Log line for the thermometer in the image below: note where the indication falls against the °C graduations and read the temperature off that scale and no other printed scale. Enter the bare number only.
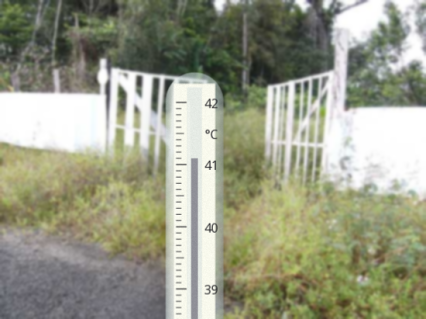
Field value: 41.1
